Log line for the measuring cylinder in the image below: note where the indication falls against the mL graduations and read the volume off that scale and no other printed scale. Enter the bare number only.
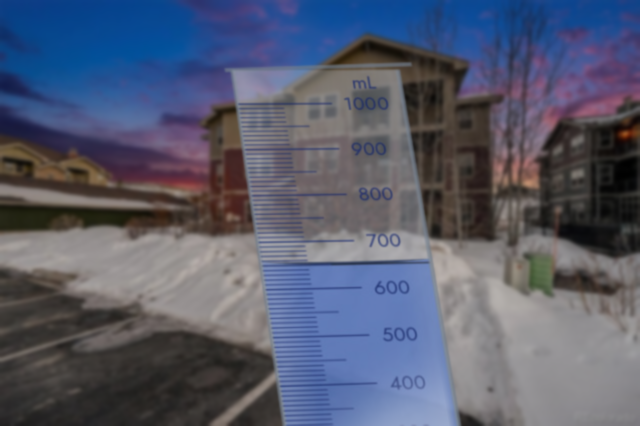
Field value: 650
